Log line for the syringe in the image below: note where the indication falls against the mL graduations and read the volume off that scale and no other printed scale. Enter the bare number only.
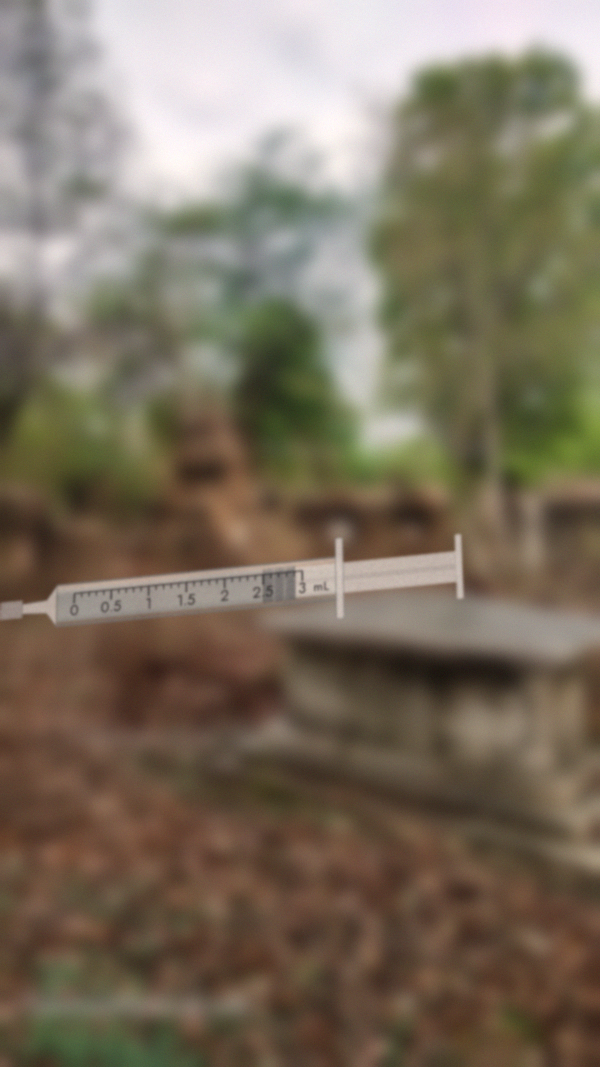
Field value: 2.5
